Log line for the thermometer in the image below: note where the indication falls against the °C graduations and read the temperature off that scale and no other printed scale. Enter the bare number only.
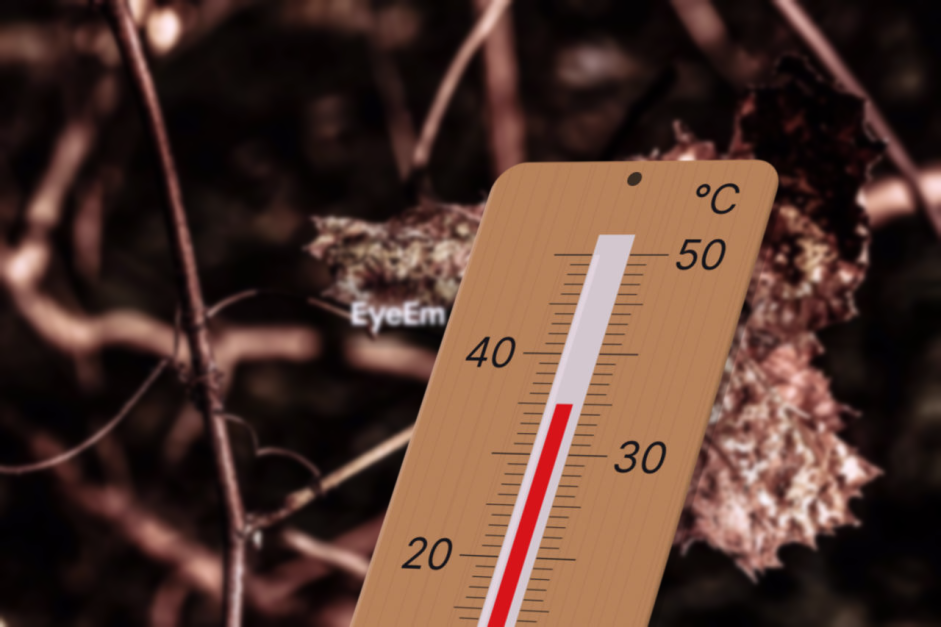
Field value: 35
